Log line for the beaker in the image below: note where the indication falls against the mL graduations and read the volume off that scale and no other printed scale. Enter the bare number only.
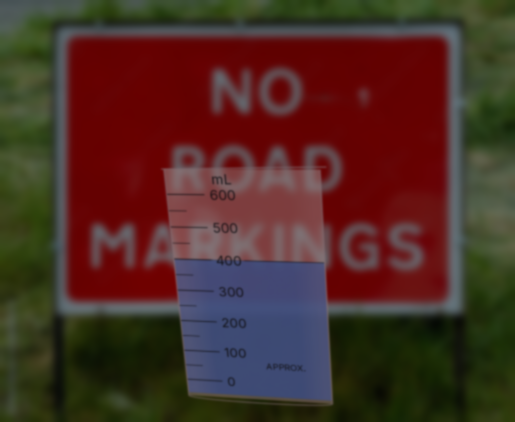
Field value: 400
